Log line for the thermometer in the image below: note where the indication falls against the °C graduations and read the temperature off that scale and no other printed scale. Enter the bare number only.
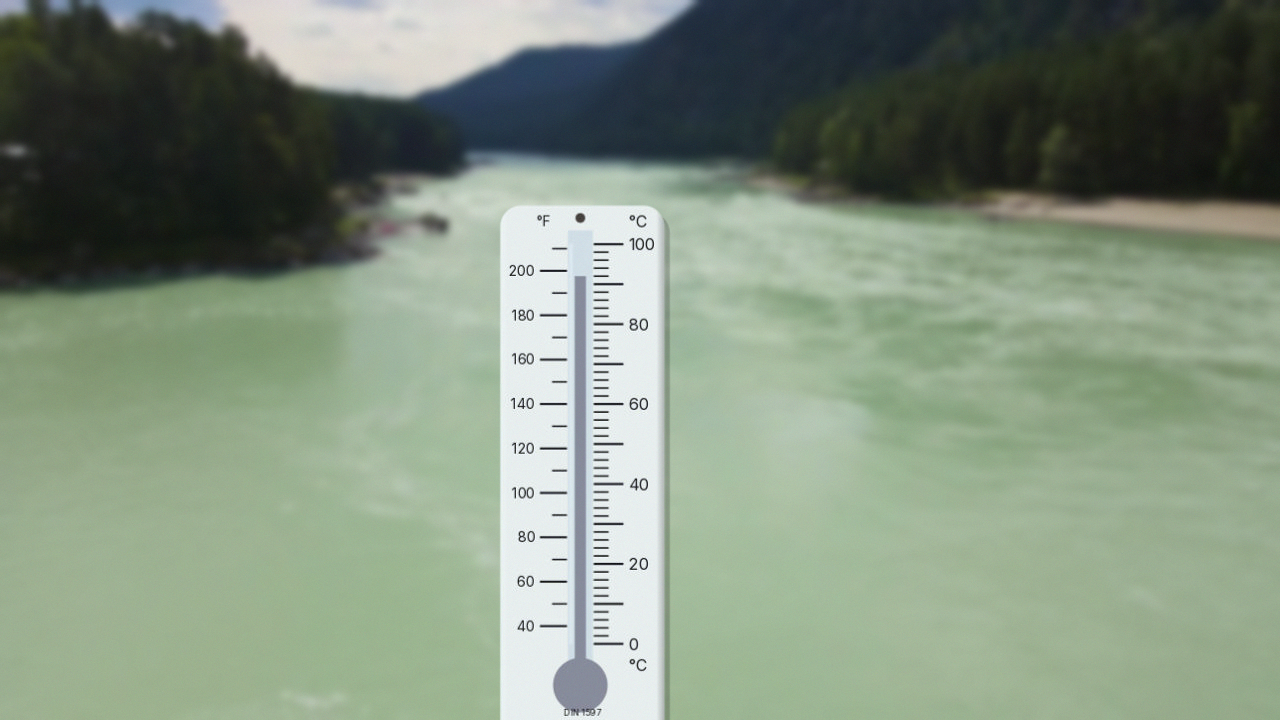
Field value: 92
